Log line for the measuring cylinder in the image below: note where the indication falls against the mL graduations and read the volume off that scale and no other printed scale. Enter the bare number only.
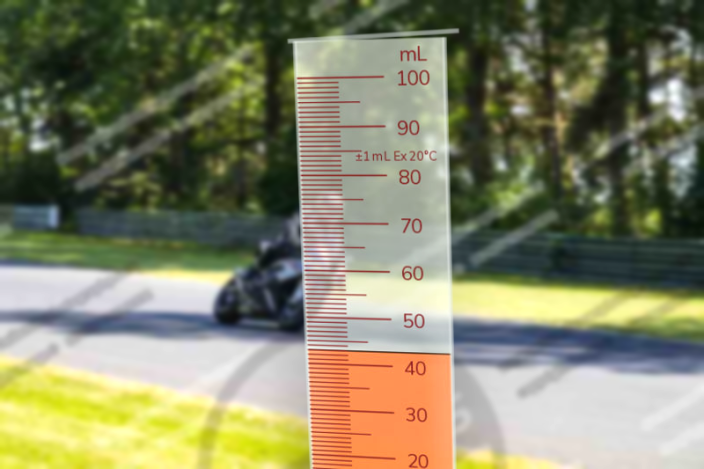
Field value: 43
